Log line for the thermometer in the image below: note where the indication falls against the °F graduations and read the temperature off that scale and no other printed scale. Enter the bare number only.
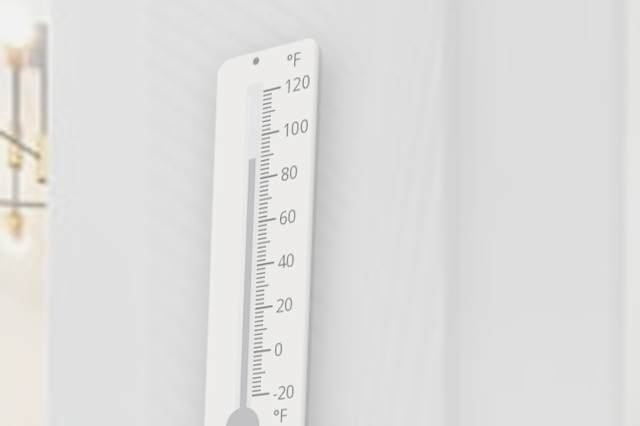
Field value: 90
